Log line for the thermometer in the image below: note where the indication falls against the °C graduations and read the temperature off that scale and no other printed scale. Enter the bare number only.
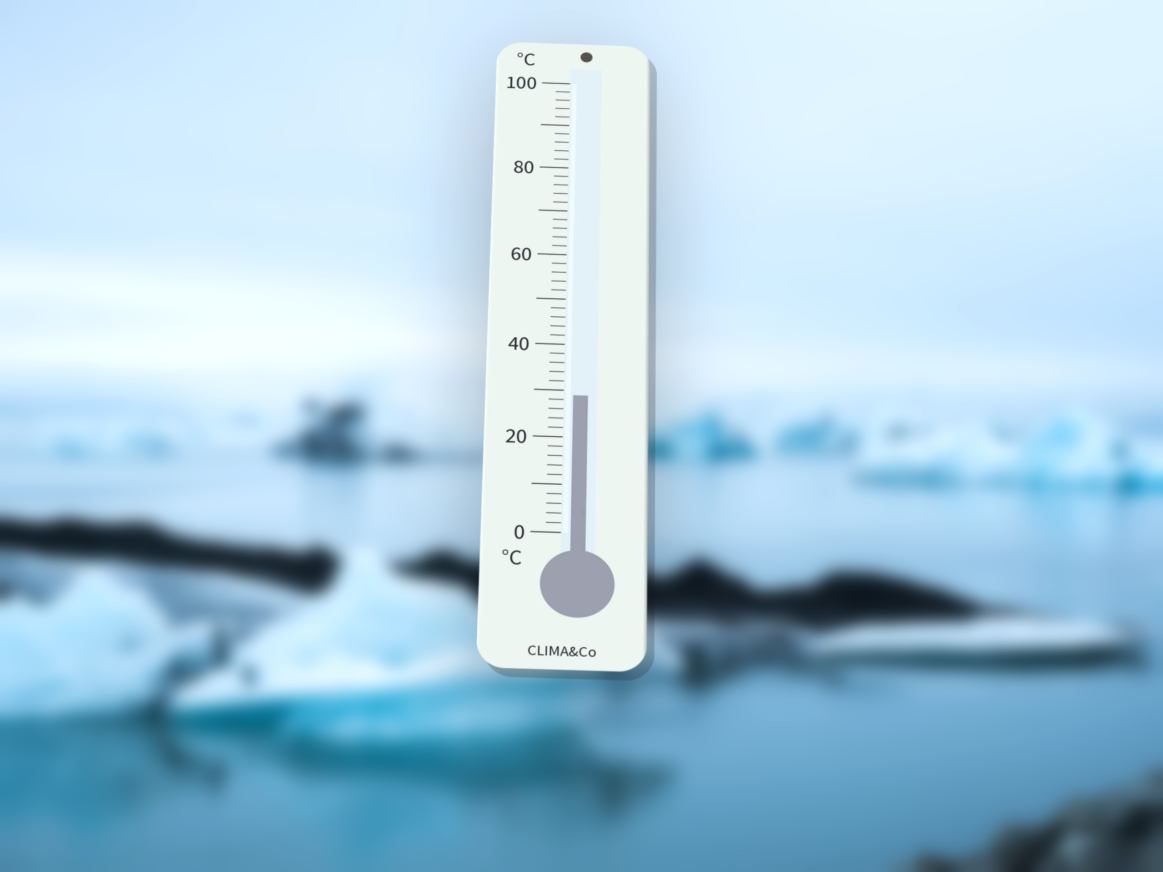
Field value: 29
